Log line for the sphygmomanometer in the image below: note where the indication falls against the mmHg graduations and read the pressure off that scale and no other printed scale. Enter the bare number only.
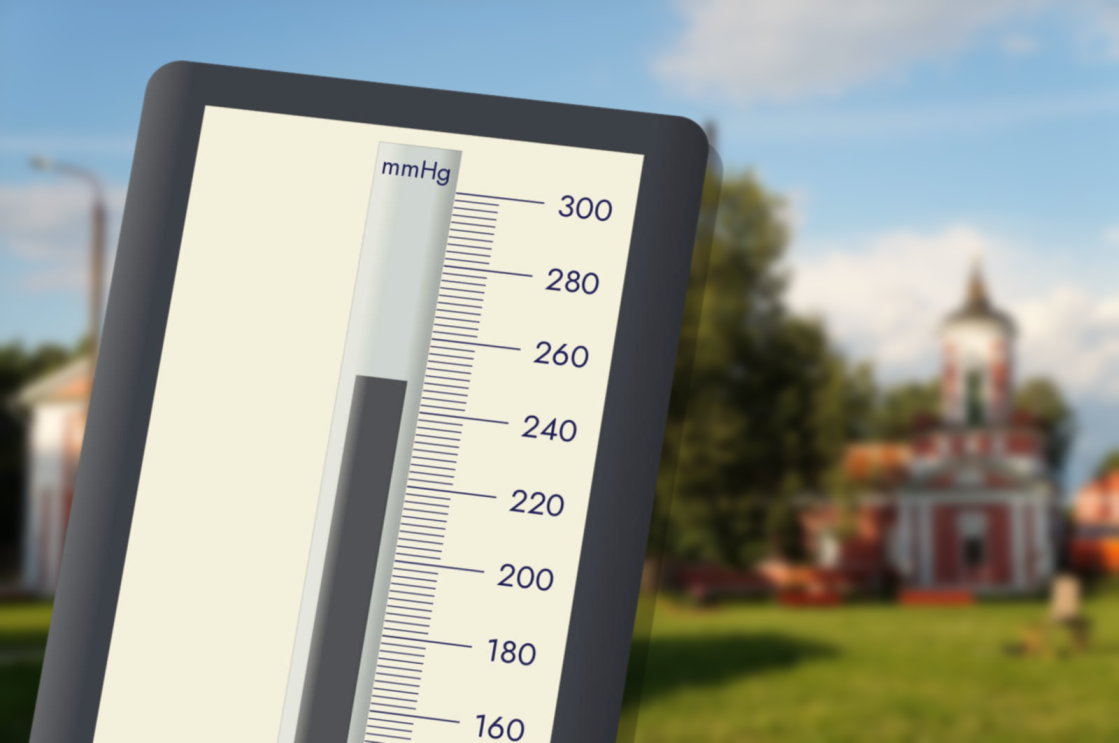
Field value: 248
